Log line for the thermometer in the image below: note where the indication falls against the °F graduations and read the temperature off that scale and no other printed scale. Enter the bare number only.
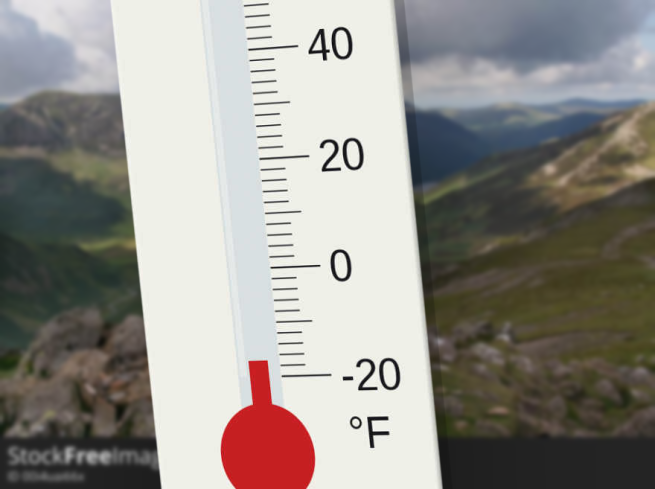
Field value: -17
